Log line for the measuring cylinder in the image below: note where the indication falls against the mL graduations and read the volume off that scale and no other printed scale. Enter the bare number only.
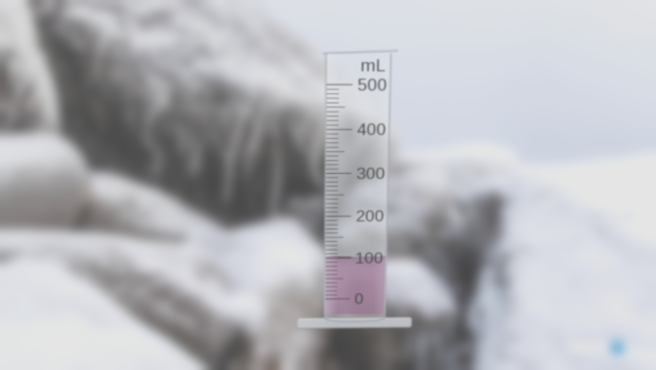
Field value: 100
